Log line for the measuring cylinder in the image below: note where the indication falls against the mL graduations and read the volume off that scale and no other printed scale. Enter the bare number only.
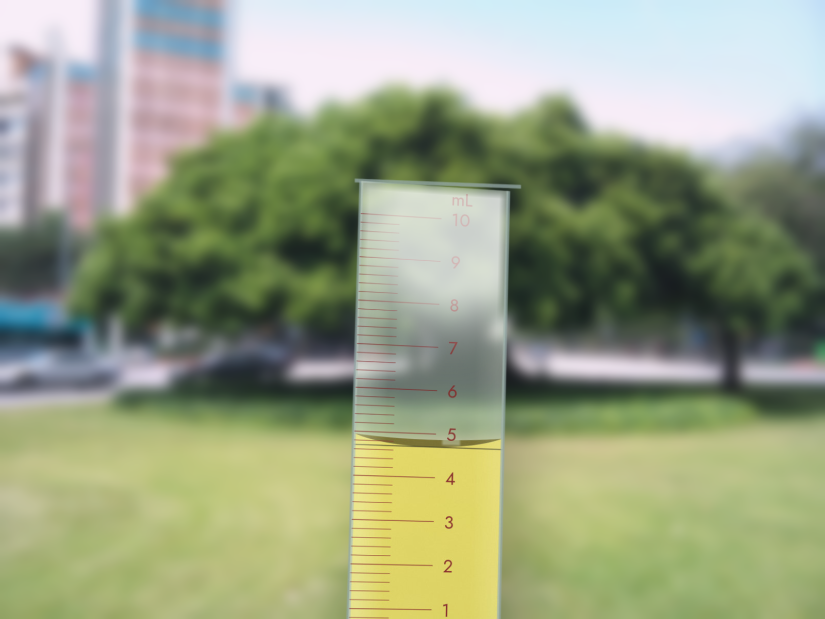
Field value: 4.7
